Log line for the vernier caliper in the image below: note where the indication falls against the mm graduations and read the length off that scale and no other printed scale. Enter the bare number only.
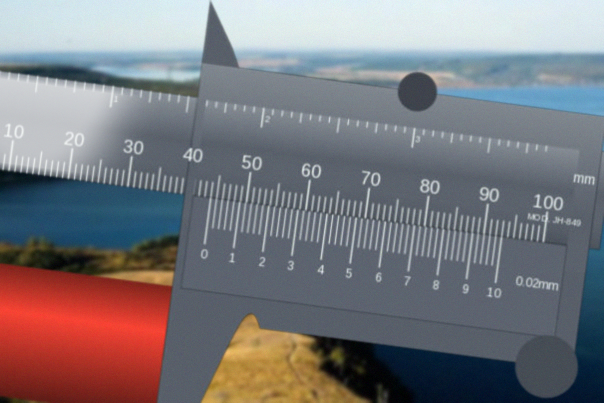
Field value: 44.0
